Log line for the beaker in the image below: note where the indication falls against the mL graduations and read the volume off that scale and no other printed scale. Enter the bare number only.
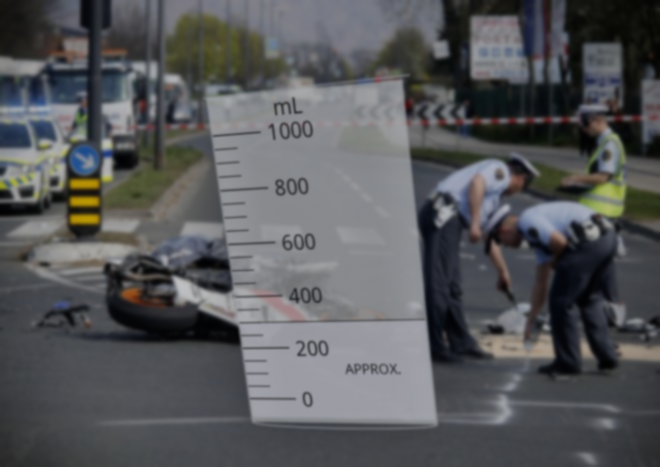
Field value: 300
